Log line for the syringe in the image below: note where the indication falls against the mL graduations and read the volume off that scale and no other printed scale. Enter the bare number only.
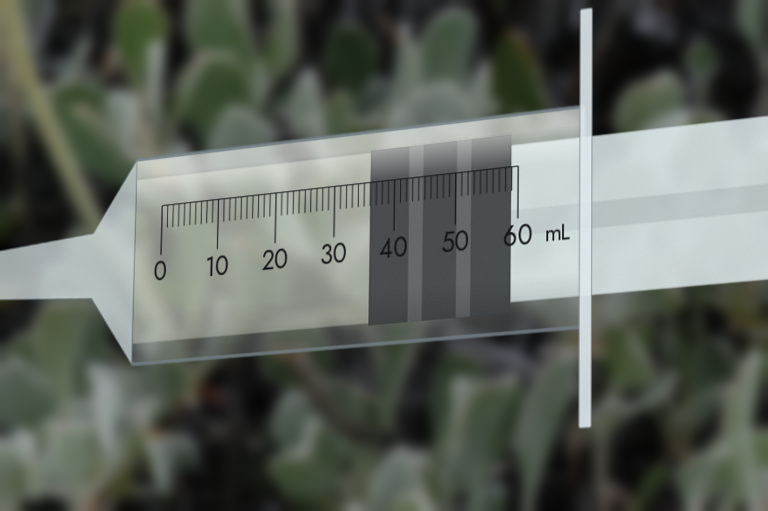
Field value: 36
